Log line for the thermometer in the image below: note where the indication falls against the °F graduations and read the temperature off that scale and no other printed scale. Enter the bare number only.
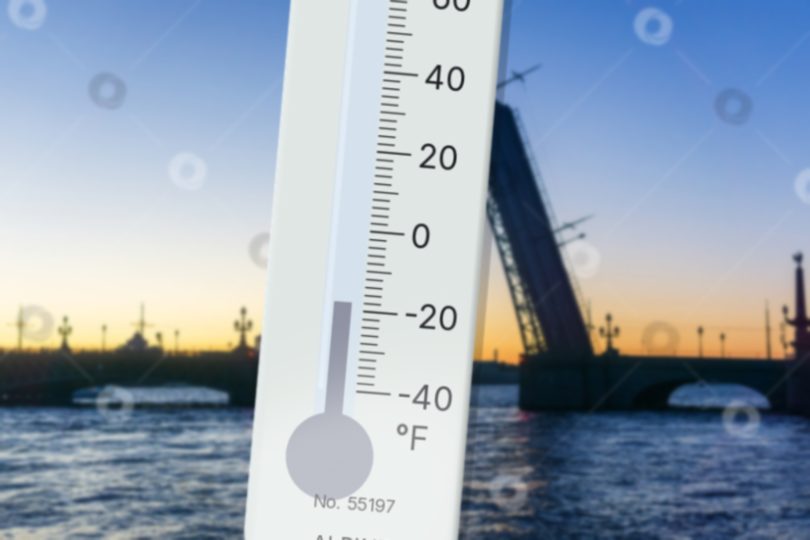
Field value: -18
